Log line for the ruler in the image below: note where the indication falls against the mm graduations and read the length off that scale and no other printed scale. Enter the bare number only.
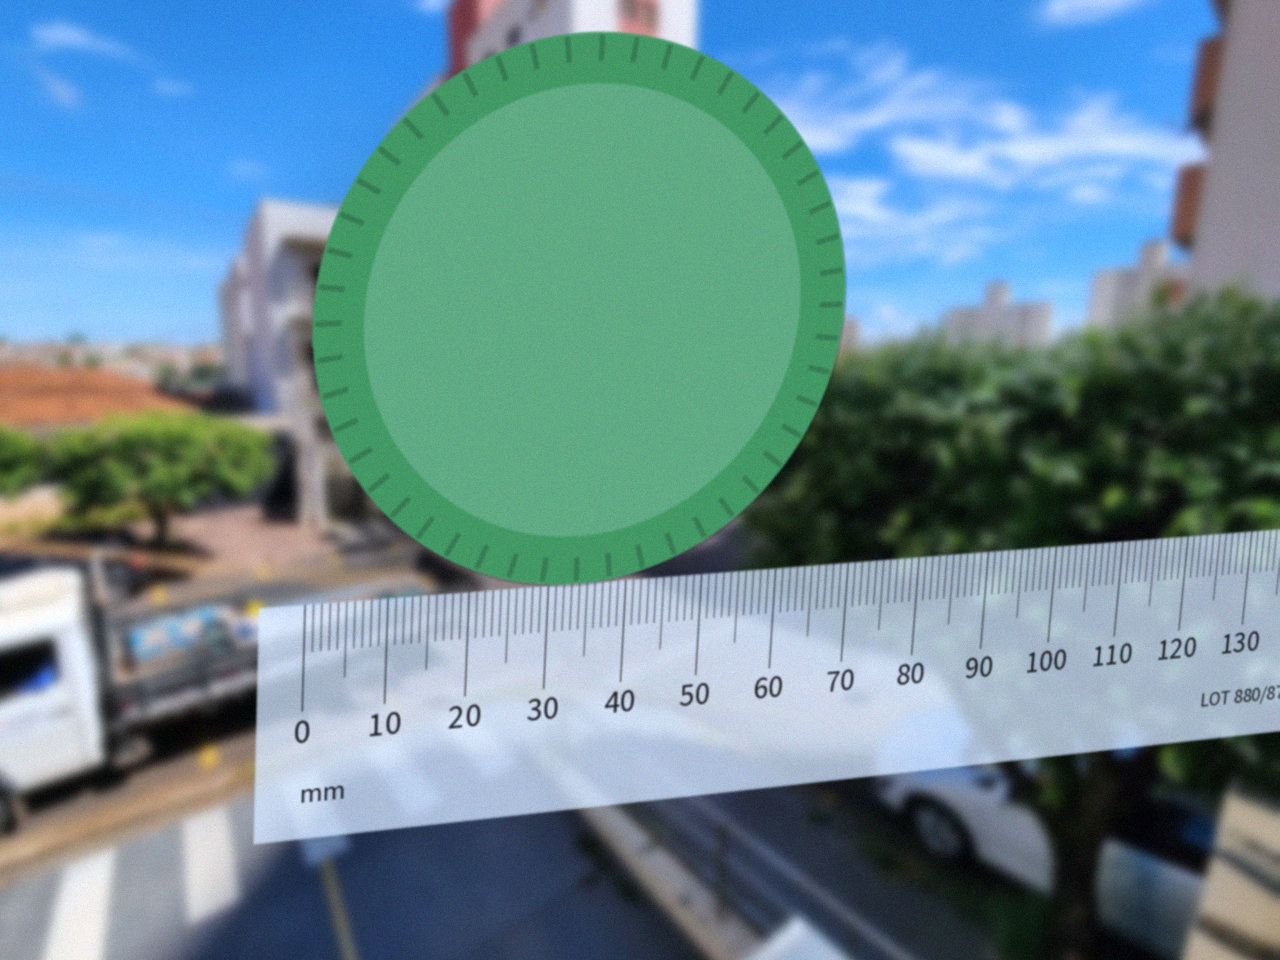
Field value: 67
